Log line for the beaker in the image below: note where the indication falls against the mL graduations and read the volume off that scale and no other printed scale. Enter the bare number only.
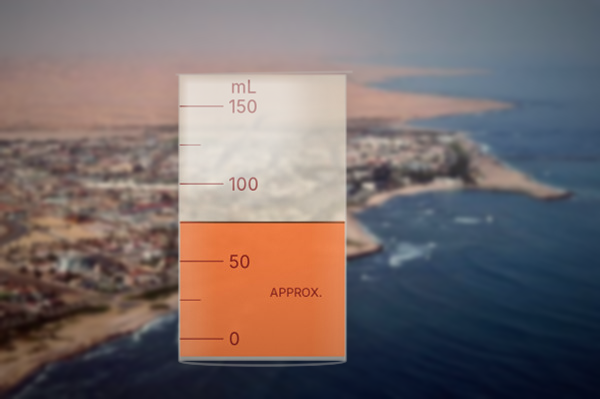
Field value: 75
